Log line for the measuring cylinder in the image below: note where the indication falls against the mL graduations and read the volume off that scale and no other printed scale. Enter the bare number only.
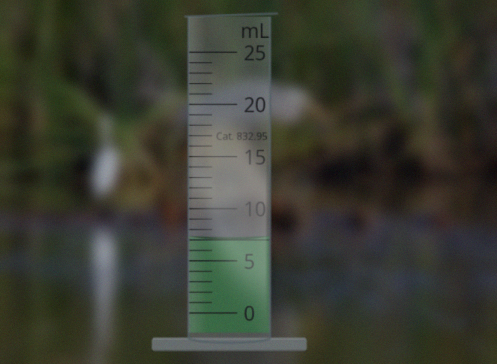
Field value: 7
